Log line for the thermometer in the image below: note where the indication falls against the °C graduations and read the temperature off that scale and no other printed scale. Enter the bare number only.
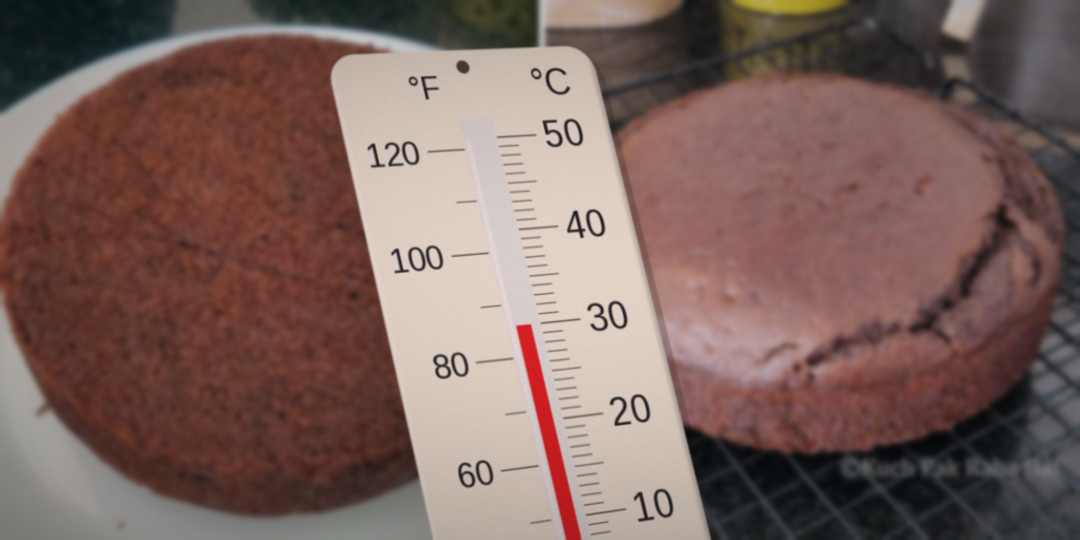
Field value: 30
